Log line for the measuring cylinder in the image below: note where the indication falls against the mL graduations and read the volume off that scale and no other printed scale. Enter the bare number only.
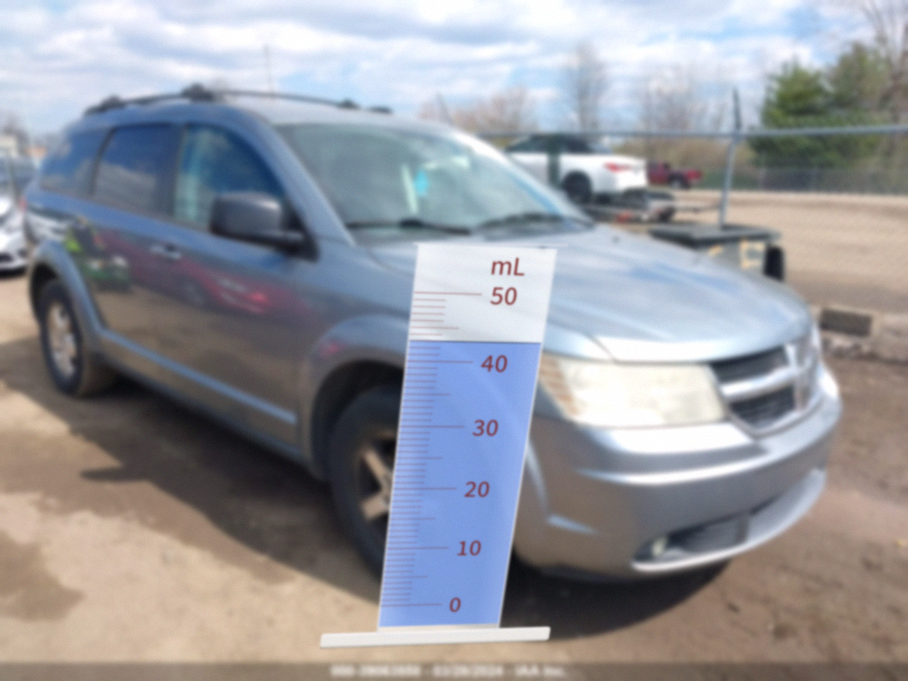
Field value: 43
